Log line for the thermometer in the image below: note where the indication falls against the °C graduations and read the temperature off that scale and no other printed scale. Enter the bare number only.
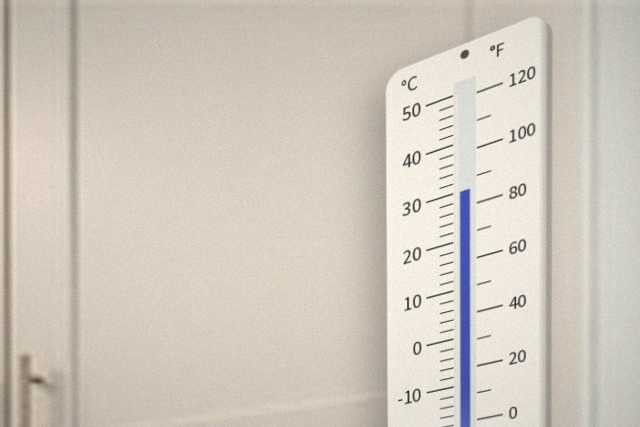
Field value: 30
